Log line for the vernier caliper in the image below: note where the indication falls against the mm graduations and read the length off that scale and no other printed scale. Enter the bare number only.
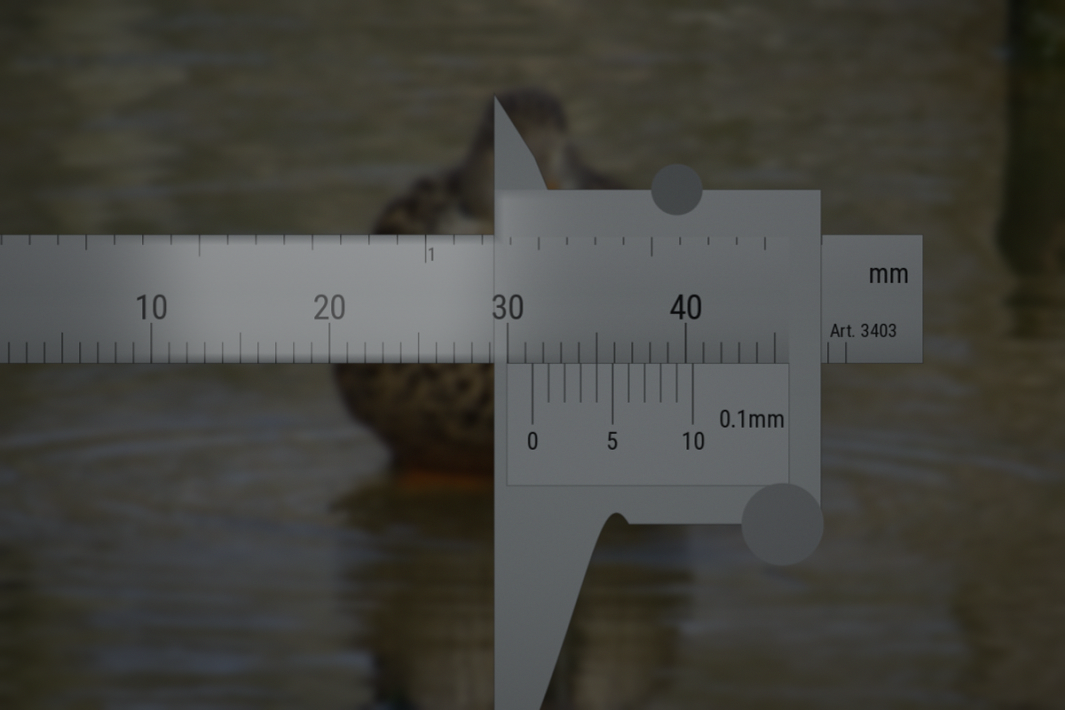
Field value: 31.4
